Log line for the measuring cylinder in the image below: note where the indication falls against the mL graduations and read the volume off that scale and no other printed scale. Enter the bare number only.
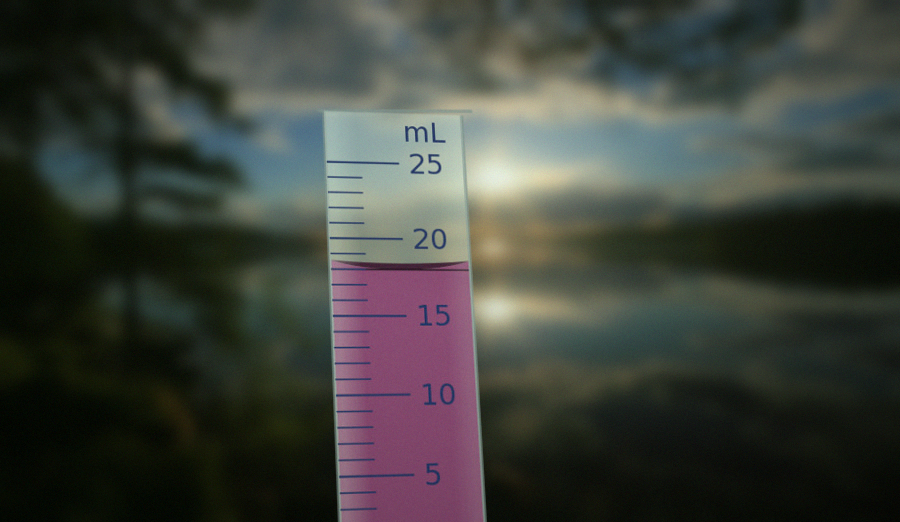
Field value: 18
